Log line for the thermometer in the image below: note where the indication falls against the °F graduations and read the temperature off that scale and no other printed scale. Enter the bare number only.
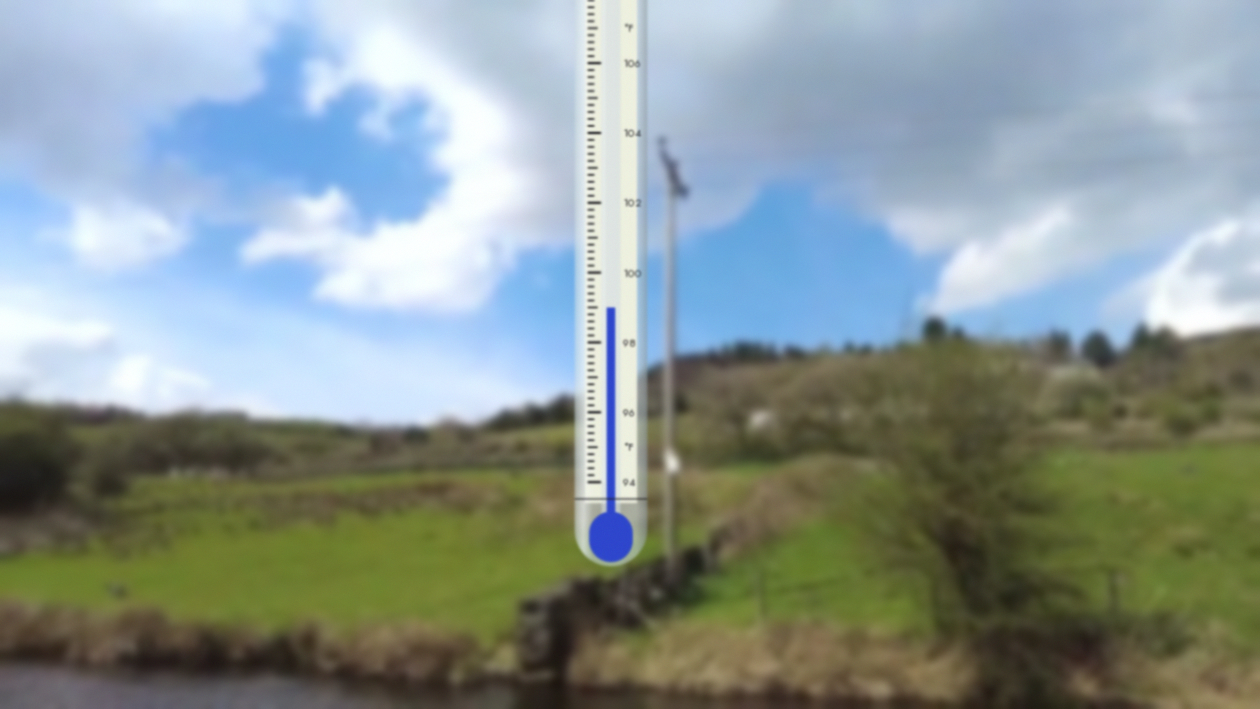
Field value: 99
